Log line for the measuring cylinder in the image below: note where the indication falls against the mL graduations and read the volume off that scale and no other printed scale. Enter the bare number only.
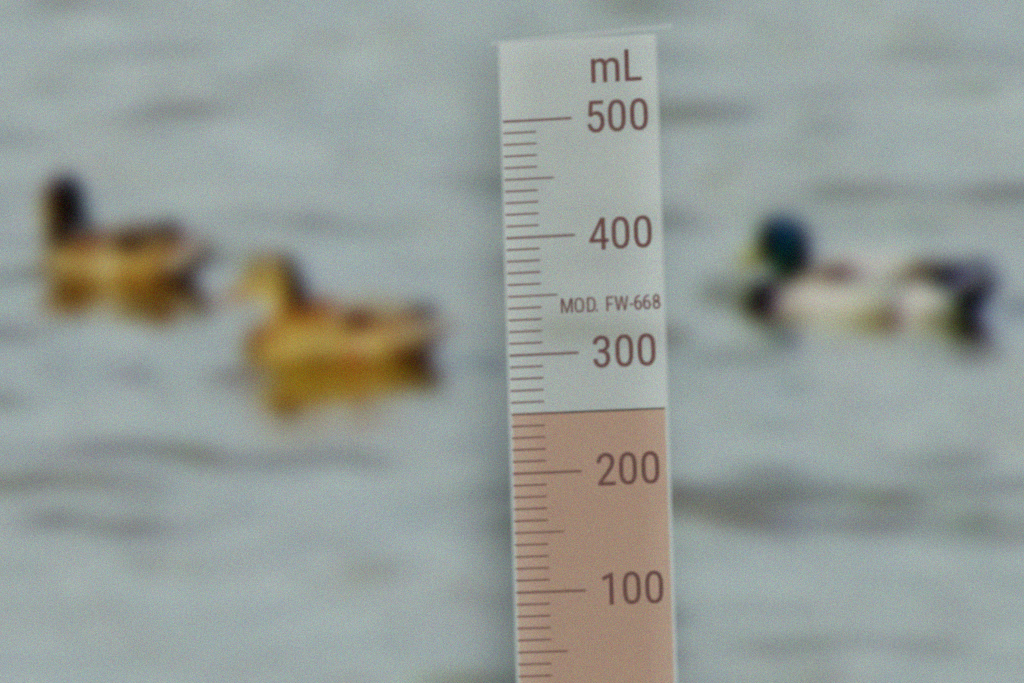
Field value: 250
